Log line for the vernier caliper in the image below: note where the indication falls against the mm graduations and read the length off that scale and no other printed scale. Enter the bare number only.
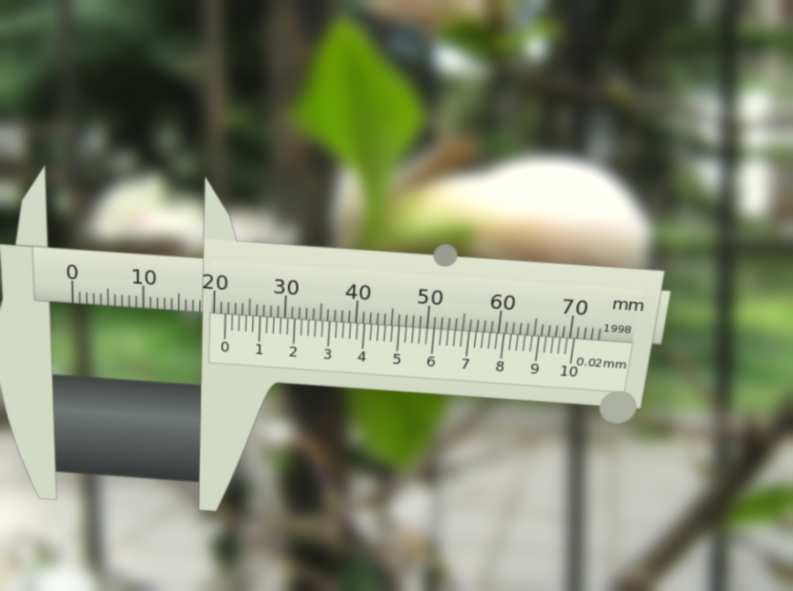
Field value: 21.6
